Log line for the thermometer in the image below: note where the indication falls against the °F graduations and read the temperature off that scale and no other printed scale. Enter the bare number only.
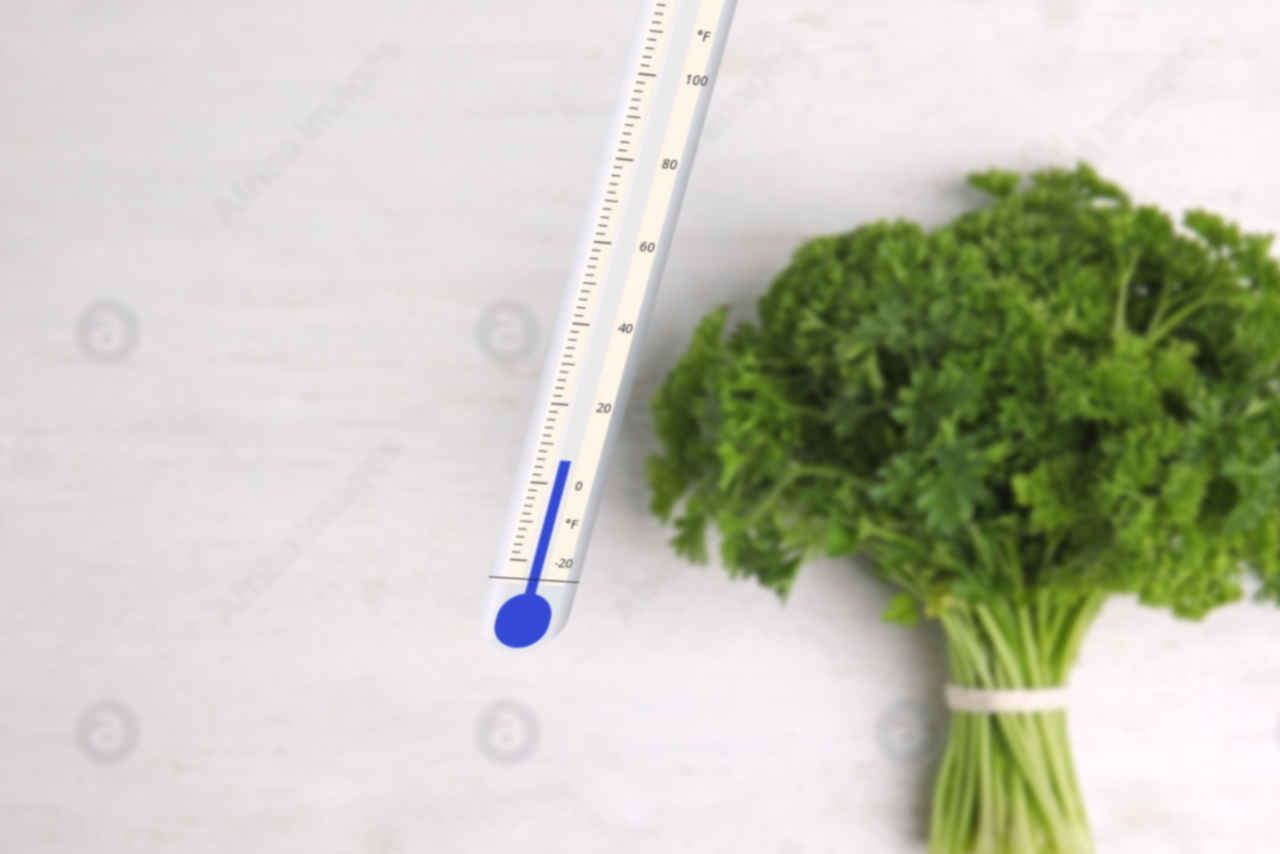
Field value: 6
